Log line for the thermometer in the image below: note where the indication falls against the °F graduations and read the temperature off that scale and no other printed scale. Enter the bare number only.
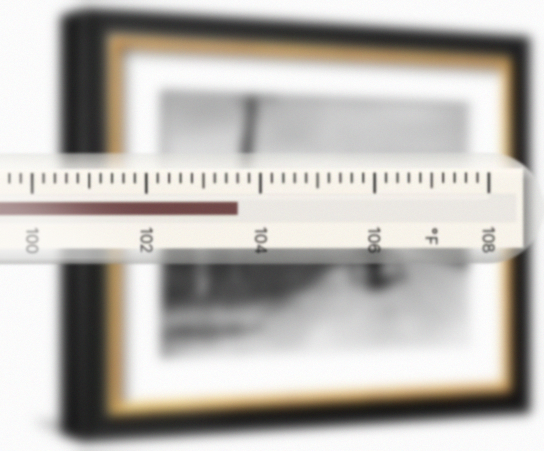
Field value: 103.6
